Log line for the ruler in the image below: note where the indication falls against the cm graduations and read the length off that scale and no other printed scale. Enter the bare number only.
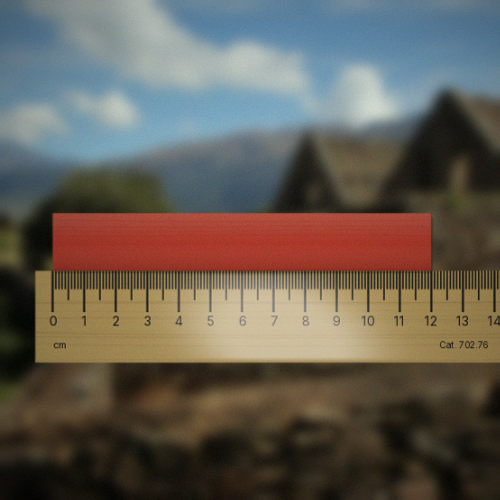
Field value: 12
